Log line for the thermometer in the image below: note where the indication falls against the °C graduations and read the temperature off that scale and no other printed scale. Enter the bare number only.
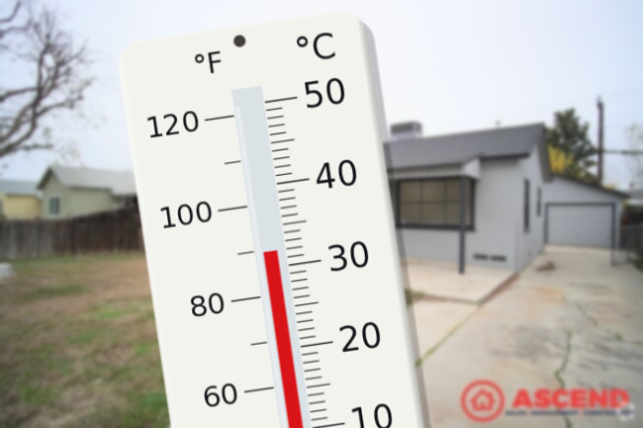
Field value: 32
